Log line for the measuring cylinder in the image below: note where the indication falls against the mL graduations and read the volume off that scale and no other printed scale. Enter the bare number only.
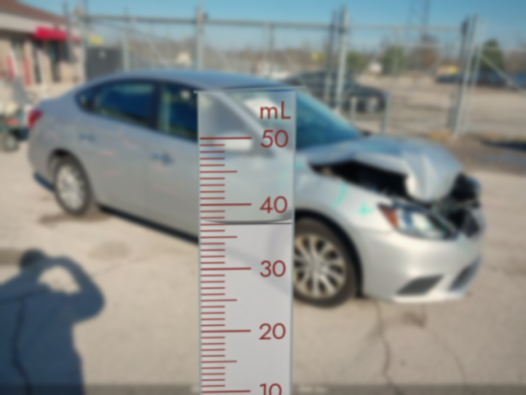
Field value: 37
